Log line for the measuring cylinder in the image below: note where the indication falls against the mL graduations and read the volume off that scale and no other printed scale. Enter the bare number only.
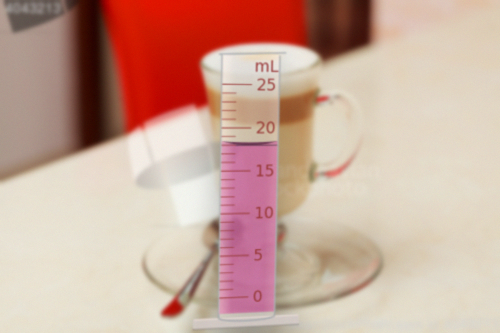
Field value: 18
